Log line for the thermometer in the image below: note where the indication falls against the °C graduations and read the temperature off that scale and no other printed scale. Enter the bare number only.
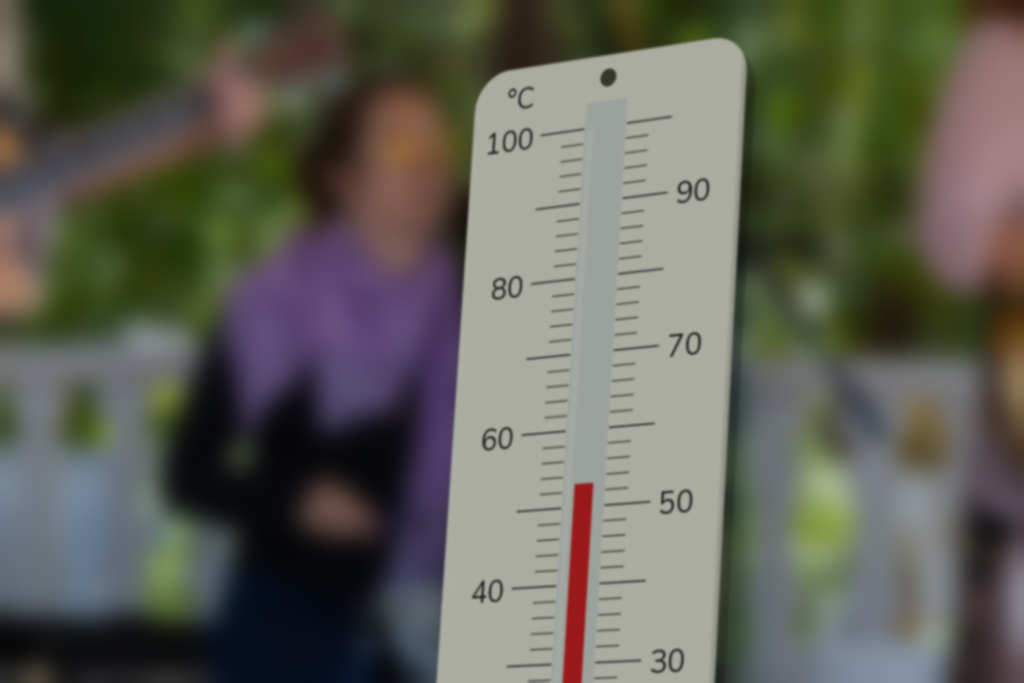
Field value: 53
